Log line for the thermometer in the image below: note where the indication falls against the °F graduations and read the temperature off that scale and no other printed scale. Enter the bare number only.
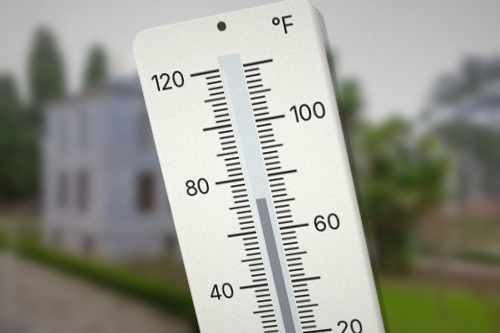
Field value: 72
